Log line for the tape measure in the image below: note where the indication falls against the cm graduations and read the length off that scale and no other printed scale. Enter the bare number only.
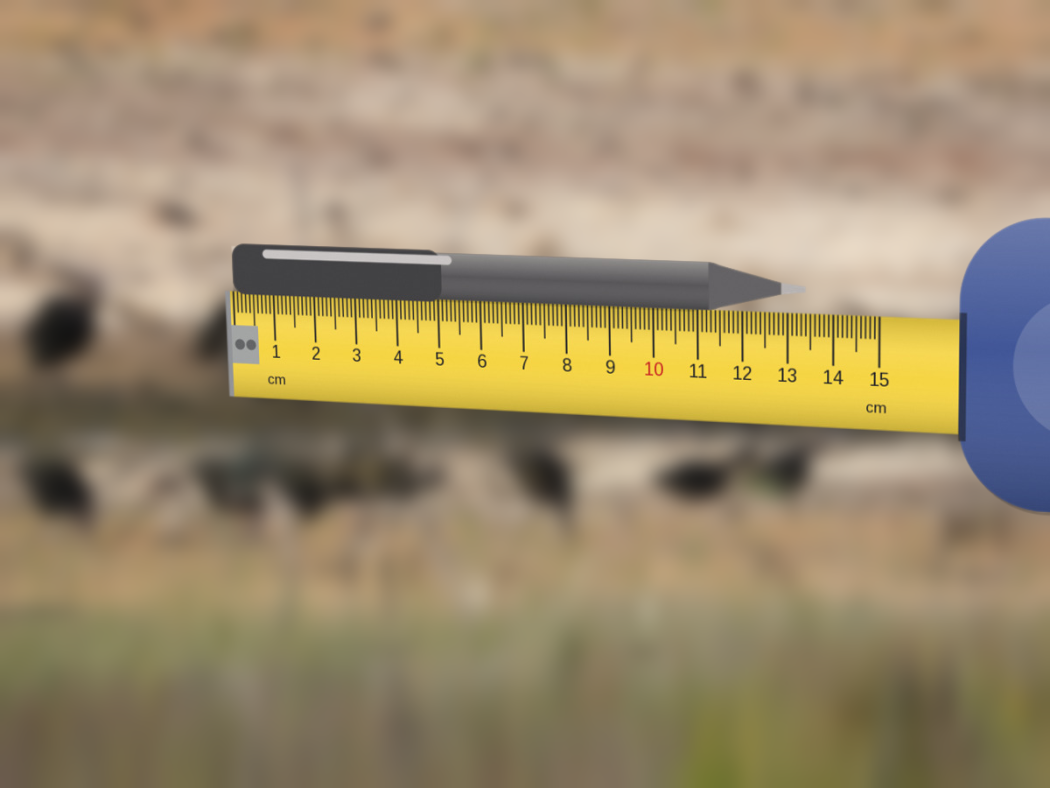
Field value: 13.4
